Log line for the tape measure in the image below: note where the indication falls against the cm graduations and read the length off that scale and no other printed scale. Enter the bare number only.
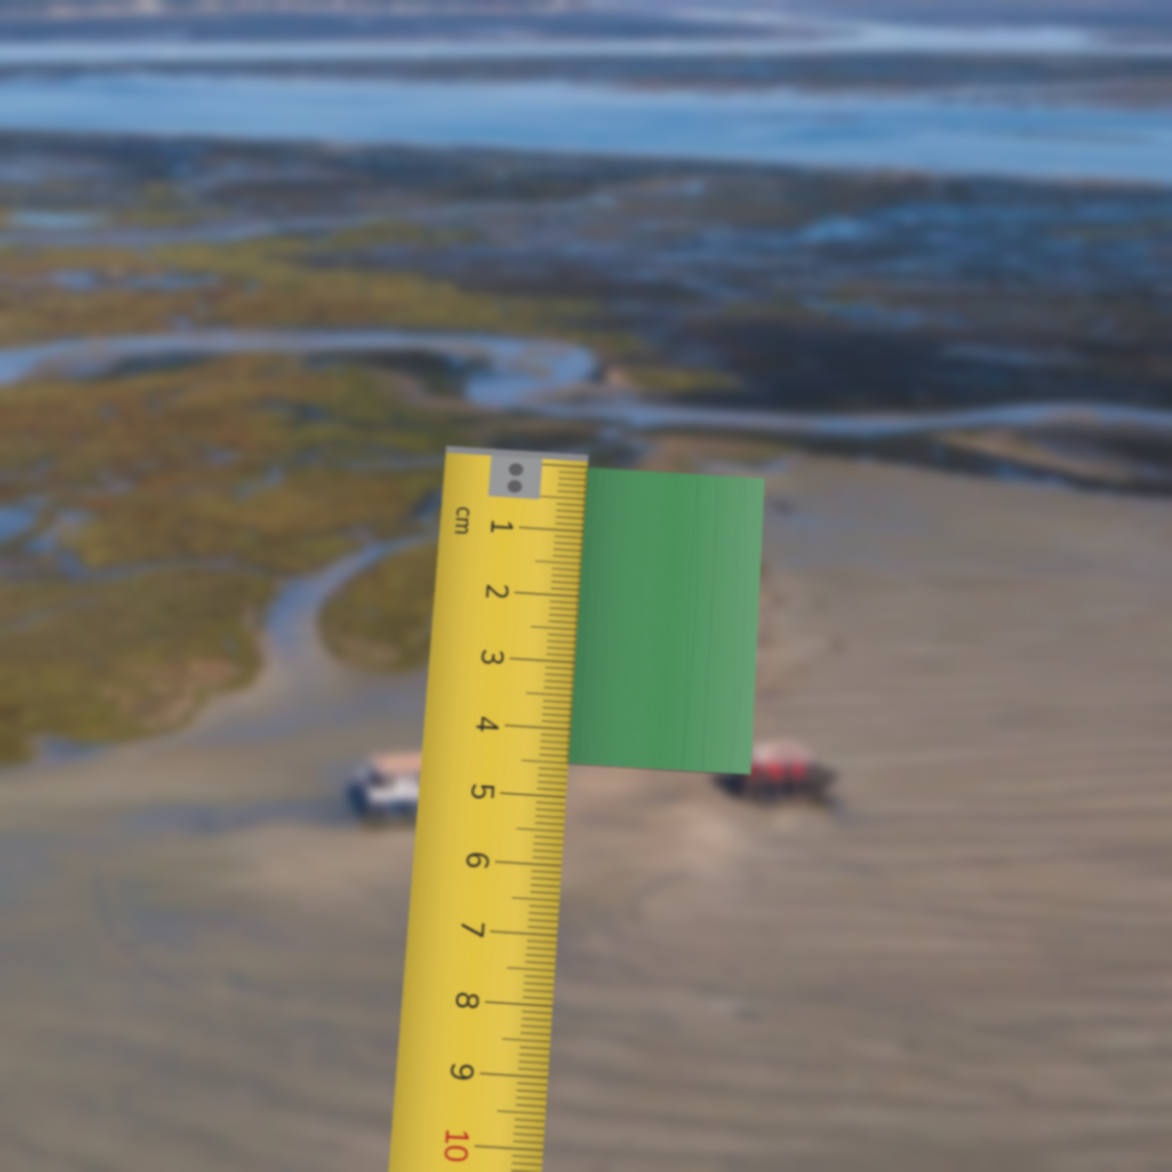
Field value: 4.5
